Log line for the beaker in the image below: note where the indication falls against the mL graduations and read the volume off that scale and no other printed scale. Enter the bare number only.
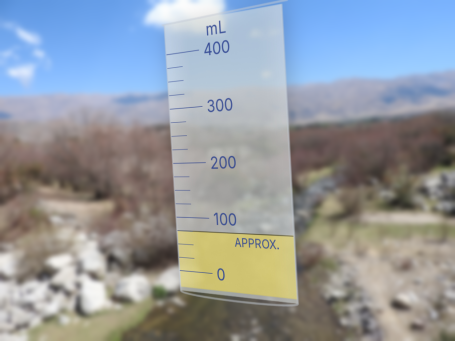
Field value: 75
